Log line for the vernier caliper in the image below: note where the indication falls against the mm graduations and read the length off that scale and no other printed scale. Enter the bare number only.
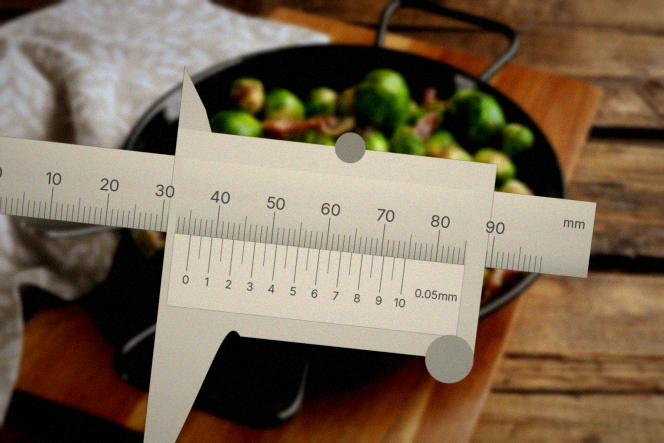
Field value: 35.4
